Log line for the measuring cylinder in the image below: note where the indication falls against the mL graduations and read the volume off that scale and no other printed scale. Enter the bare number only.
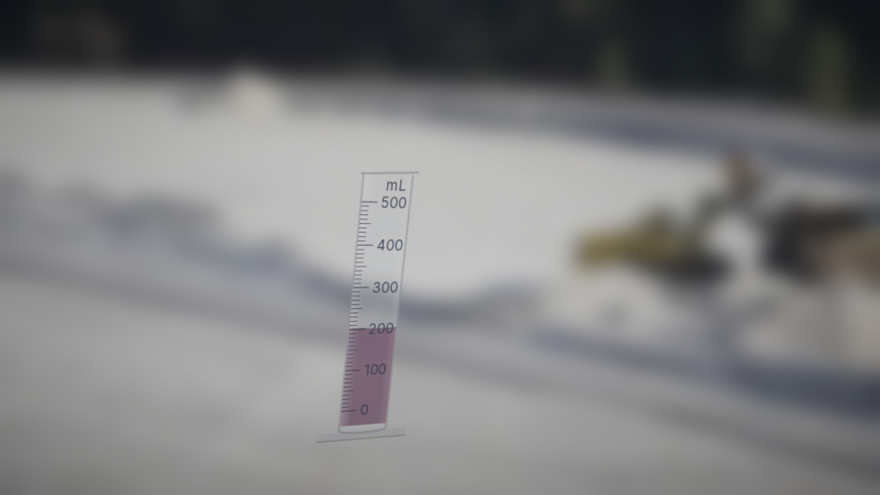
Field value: 200
